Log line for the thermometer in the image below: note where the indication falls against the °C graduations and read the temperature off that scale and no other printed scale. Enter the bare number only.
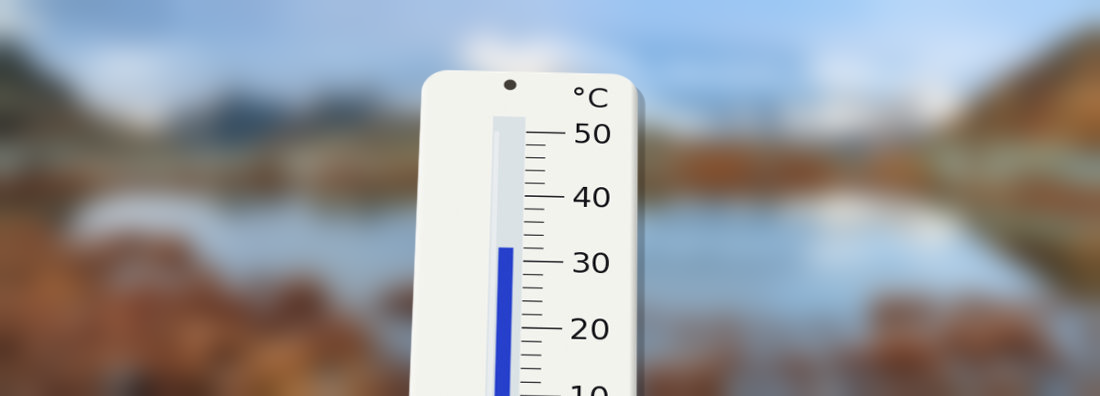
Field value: 32
